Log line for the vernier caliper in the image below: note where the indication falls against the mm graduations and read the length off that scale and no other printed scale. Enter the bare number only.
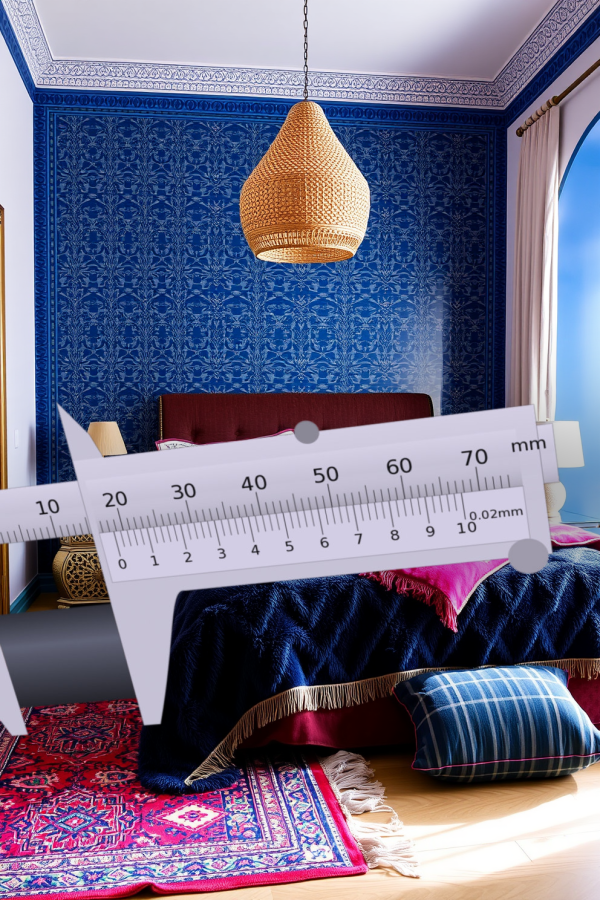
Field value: 18.6
